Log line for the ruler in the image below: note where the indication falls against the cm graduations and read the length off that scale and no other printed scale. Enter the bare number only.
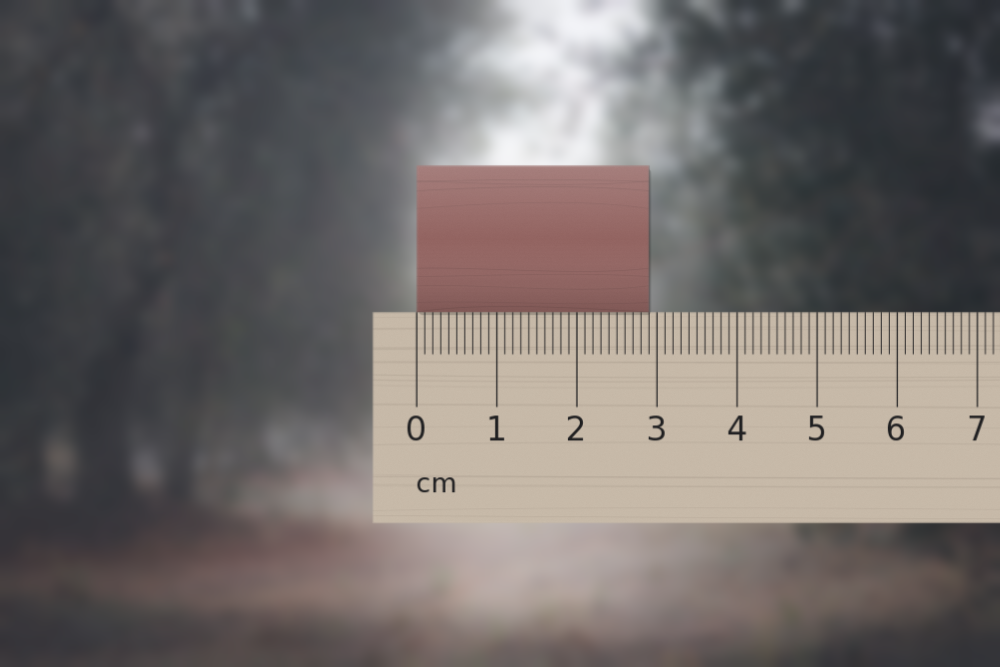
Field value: 2.9
